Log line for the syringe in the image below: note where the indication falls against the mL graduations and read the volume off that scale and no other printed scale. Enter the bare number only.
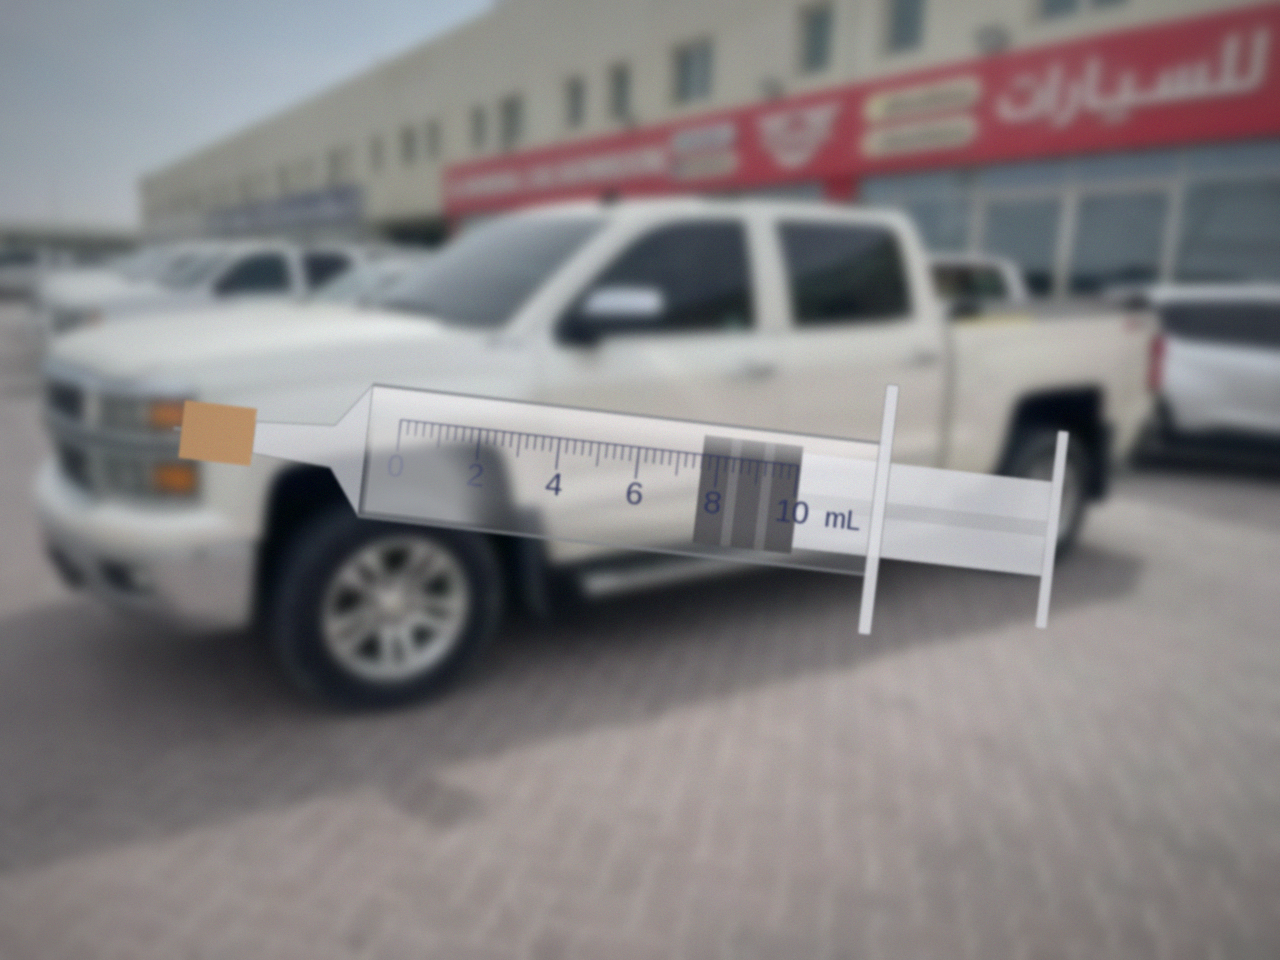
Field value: 7.6
